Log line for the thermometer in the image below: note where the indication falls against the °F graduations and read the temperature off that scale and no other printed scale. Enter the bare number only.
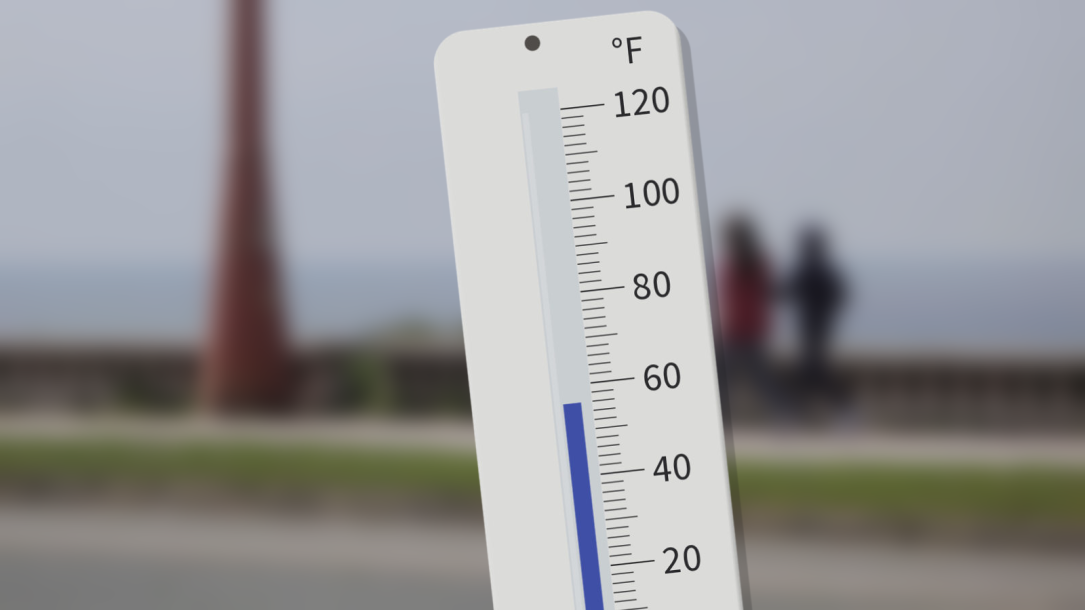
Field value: 56
